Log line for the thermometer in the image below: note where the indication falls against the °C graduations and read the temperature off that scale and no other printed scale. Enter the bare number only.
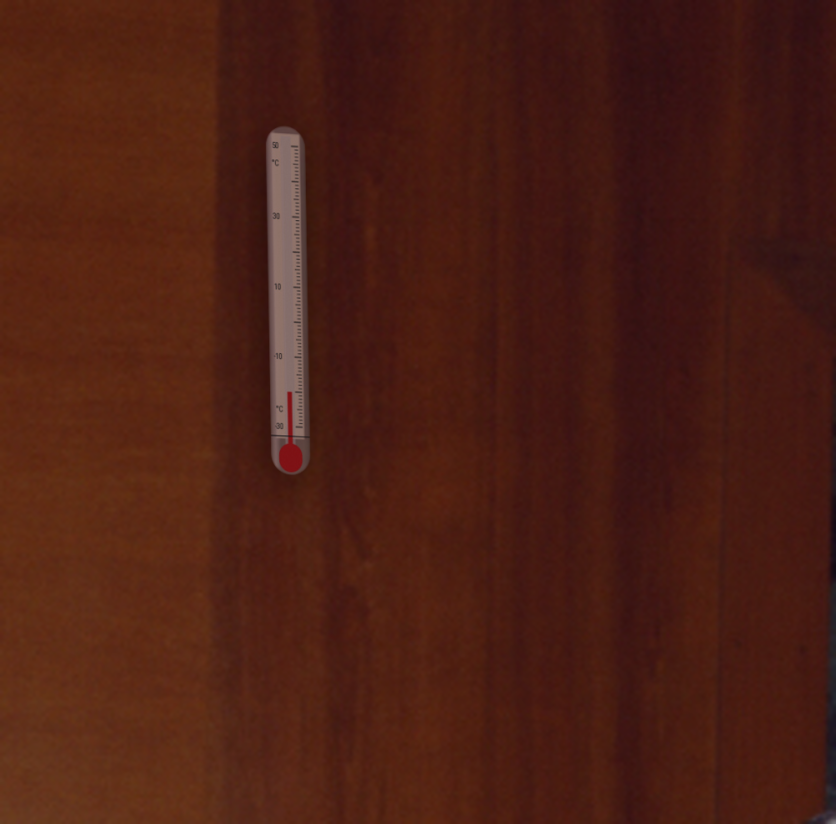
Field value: -20
